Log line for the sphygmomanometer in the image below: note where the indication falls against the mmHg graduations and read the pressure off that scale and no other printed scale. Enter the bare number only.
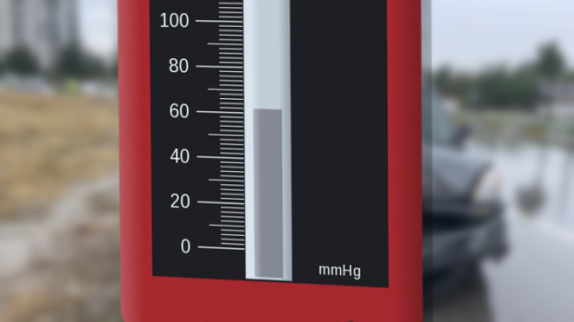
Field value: 62
